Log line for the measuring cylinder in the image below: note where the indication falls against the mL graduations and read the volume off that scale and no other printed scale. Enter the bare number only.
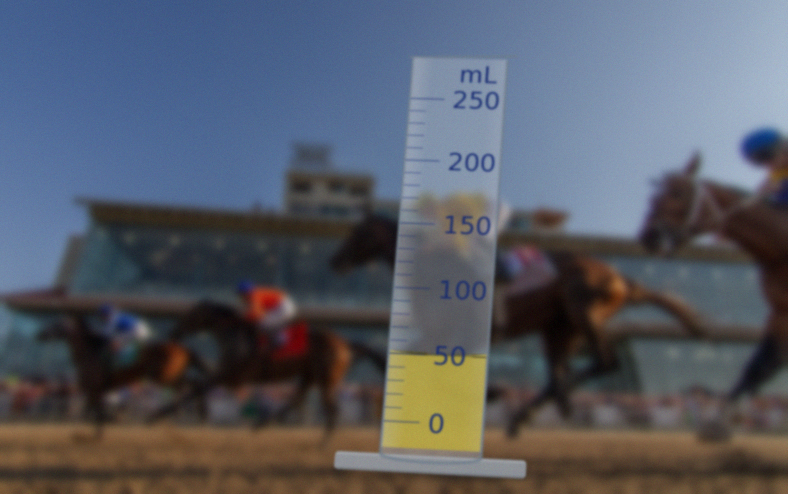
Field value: 50
